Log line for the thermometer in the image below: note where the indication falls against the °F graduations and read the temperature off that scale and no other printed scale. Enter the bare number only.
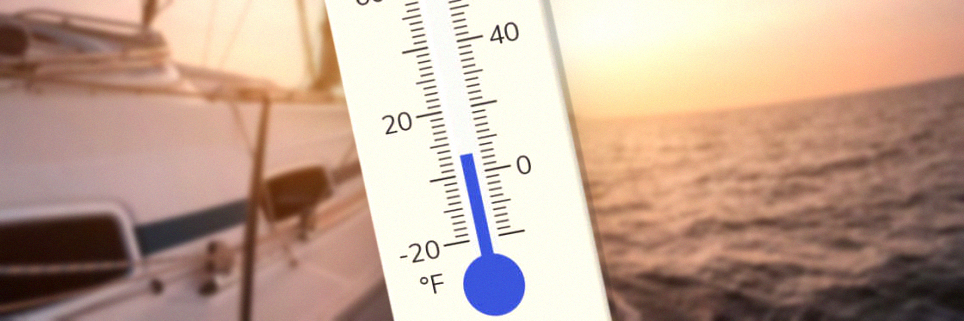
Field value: 6
